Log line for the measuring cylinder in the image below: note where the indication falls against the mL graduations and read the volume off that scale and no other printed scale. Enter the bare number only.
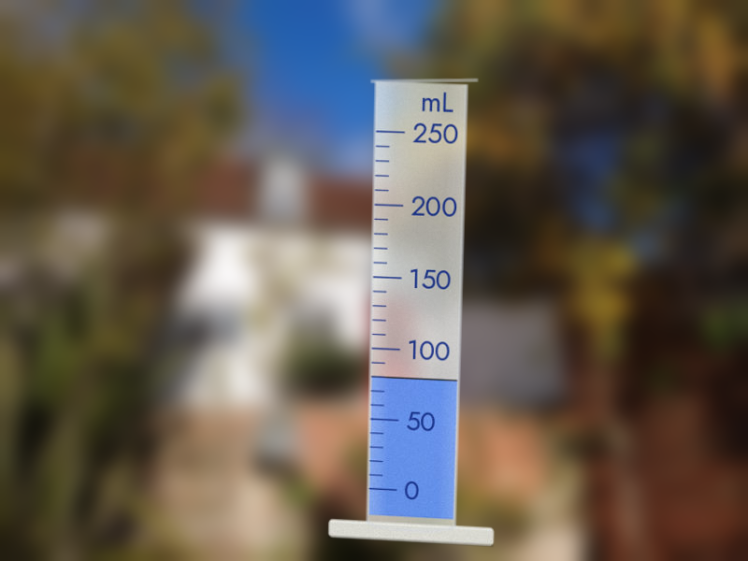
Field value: 80
